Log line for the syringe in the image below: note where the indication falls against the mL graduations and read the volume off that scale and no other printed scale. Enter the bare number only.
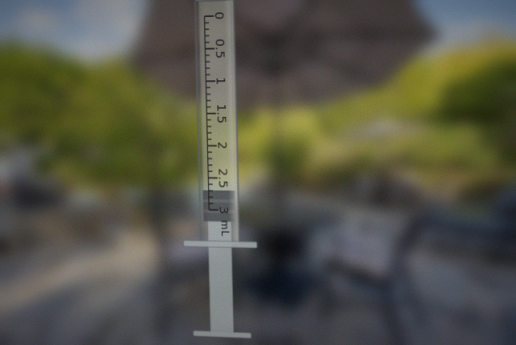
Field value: 2.7
